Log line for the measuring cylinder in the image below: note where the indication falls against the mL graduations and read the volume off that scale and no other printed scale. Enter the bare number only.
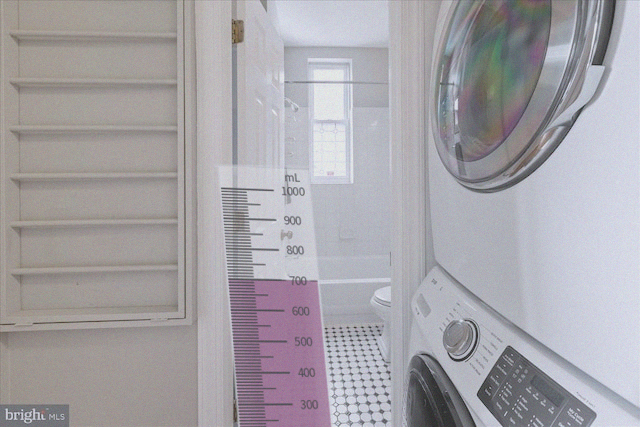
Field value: 700
